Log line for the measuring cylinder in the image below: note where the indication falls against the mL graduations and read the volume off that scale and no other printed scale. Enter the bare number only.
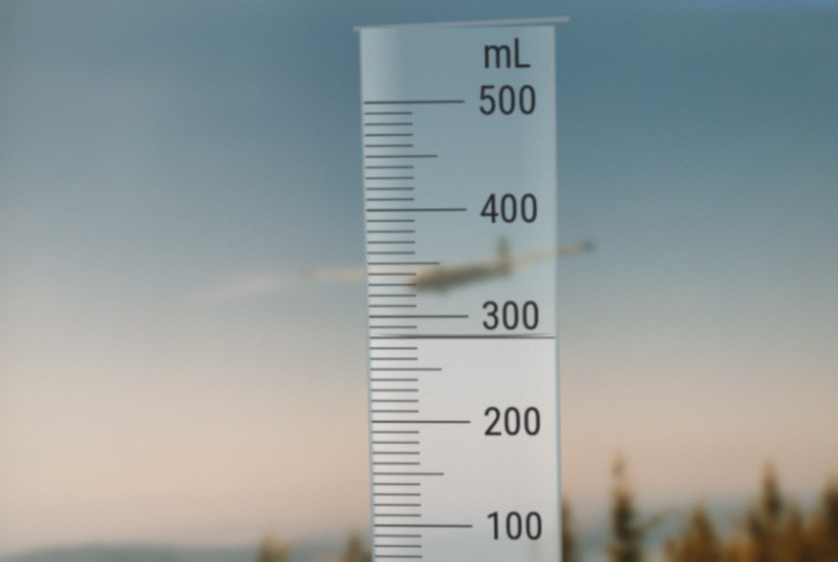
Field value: 280
